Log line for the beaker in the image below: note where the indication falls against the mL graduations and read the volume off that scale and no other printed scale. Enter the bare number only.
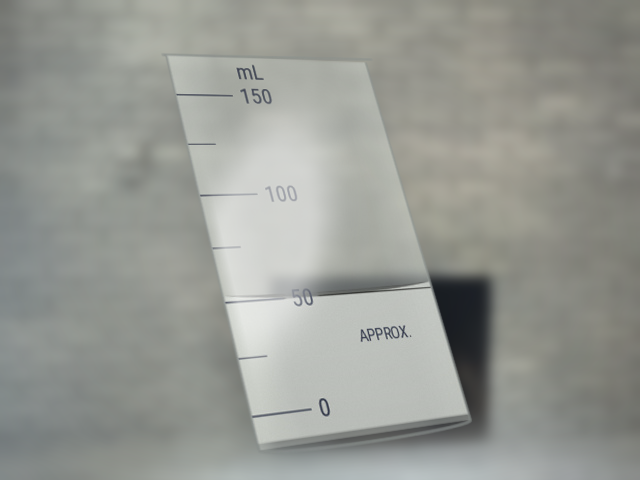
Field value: 50
